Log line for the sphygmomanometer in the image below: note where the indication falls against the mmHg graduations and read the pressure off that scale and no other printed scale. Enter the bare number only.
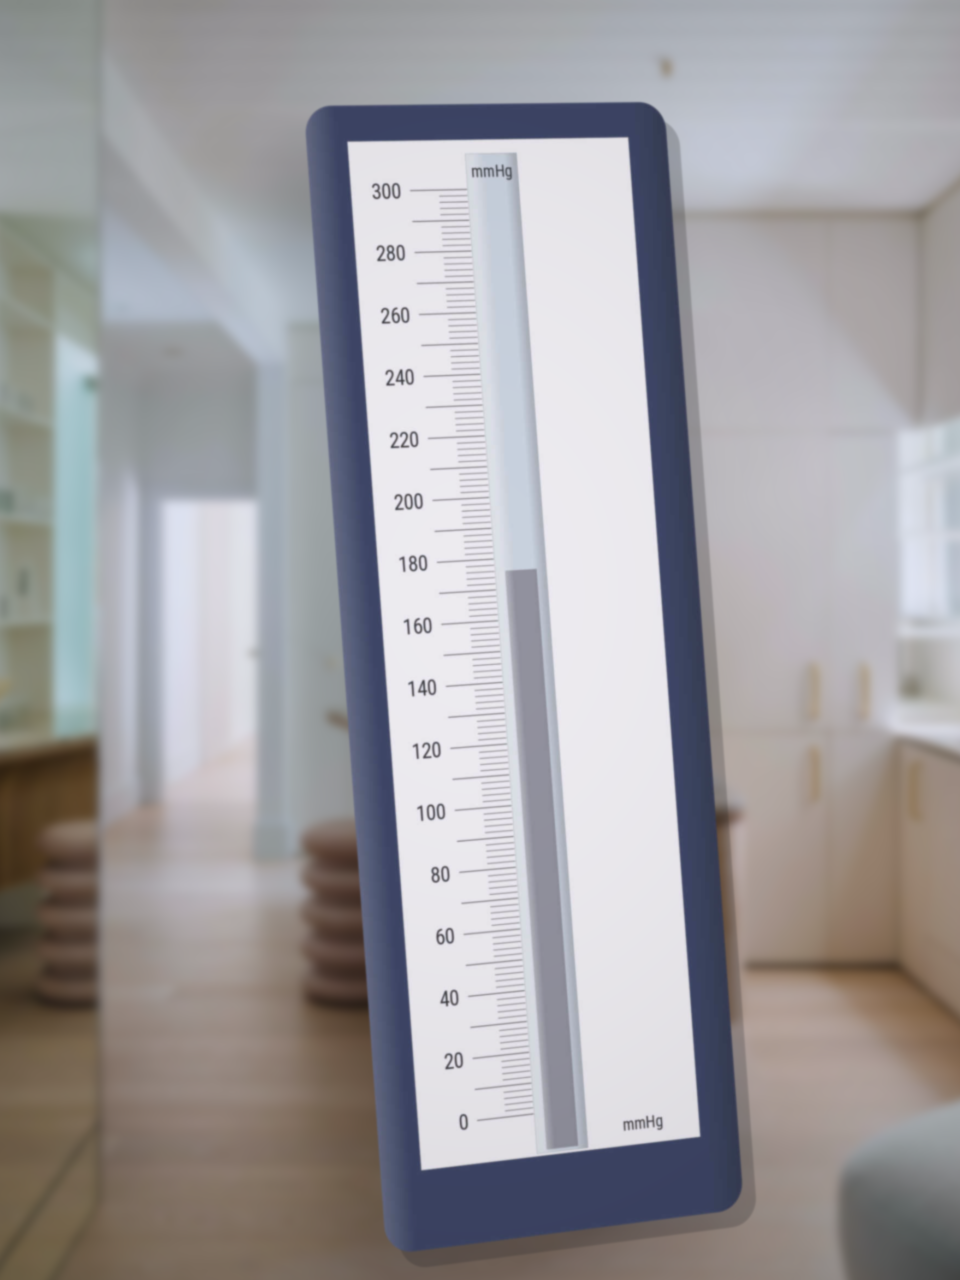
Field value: 176
